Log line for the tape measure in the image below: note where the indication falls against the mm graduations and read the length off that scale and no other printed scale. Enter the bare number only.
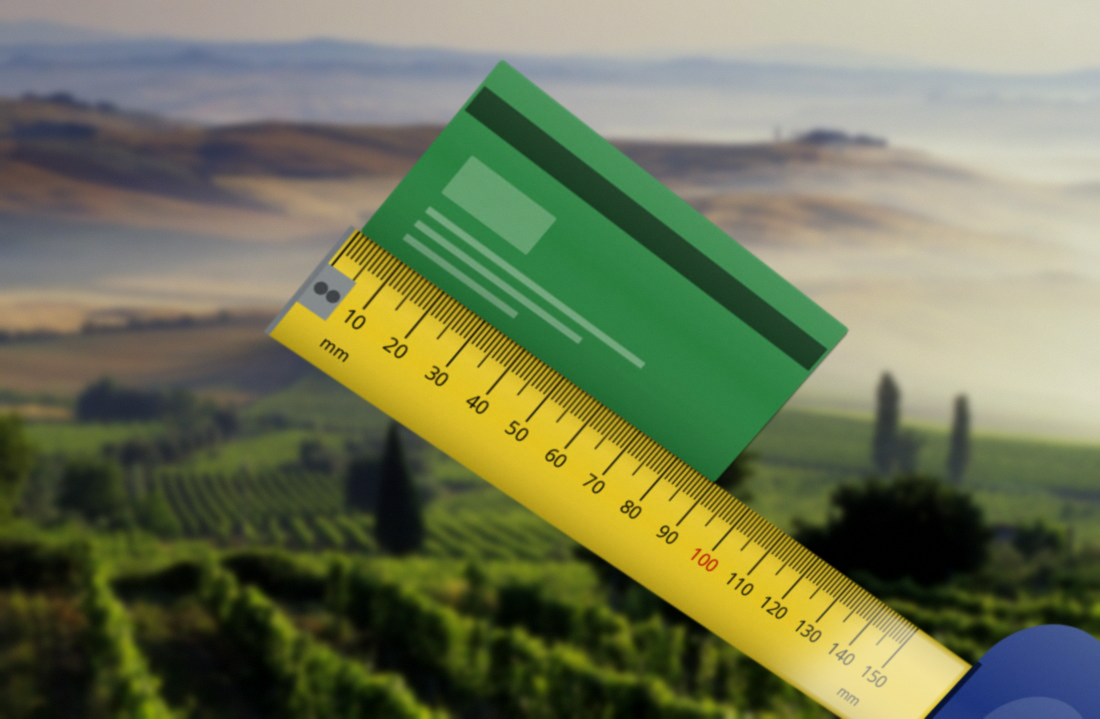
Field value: 90
